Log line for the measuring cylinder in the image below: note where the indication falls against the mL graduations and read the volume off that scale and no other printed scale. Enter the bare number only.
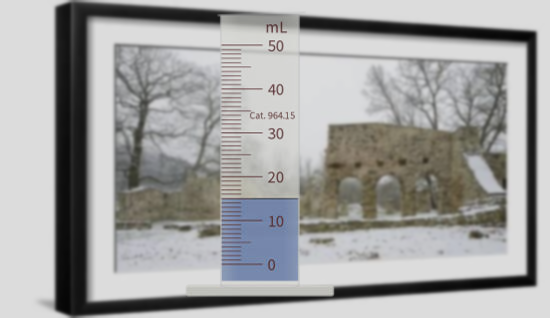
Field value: 15
